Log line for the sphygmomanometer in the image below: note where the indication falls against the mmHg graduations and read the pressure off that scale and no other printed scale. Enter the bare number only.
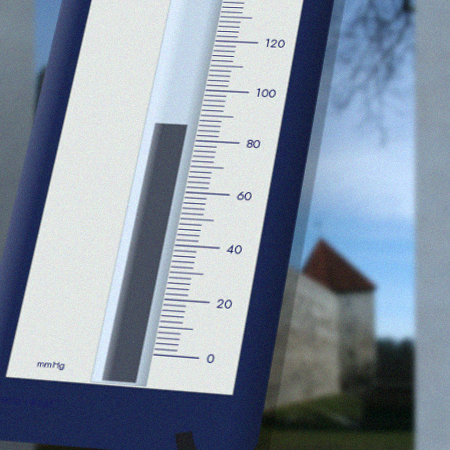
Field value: 86
